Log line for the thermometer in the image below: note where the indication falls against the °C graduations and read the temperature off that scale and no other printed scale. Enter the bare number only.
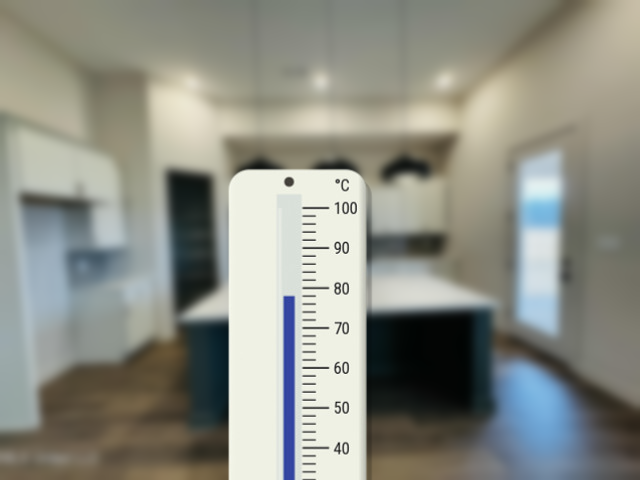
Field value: 78
